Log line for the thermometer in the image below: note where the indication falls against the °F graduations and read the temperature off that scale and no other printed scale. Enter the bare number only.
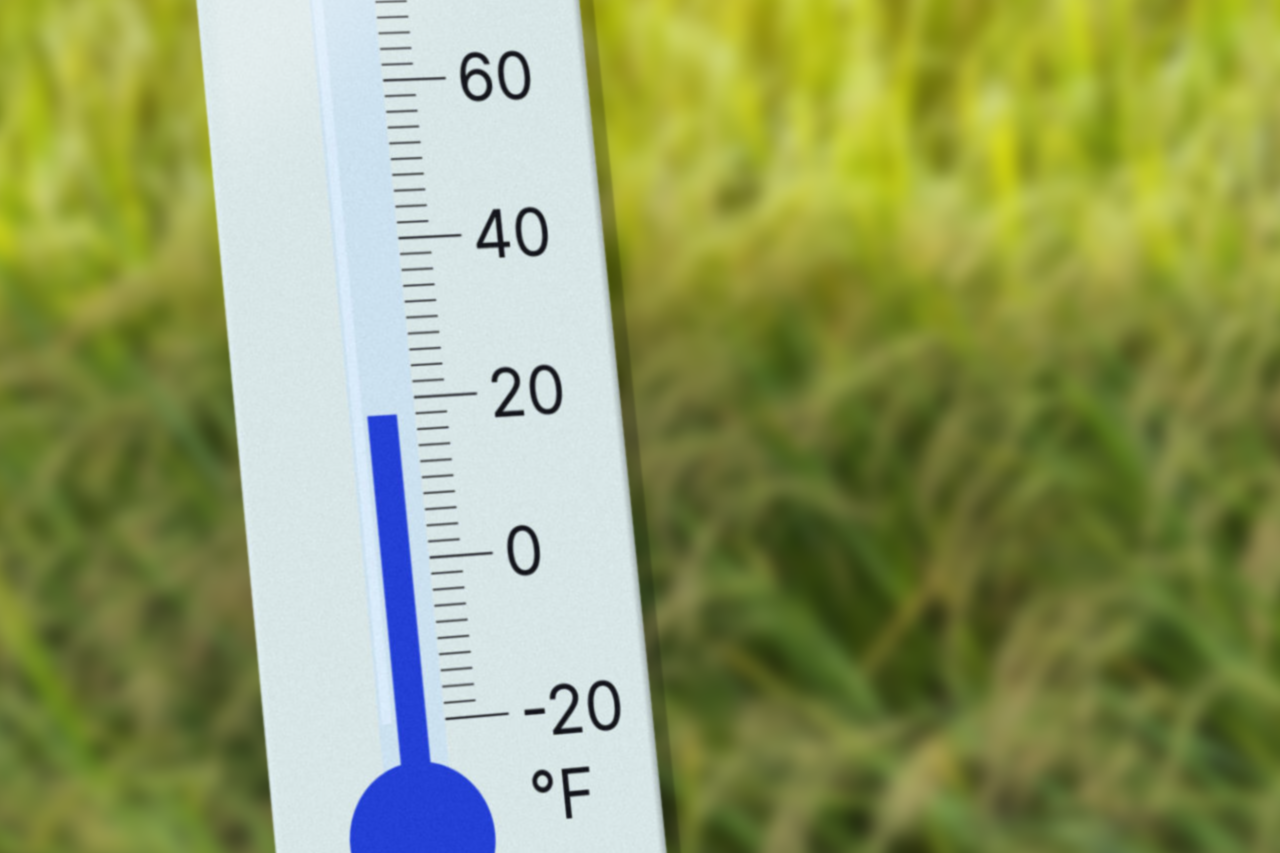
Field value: 18
